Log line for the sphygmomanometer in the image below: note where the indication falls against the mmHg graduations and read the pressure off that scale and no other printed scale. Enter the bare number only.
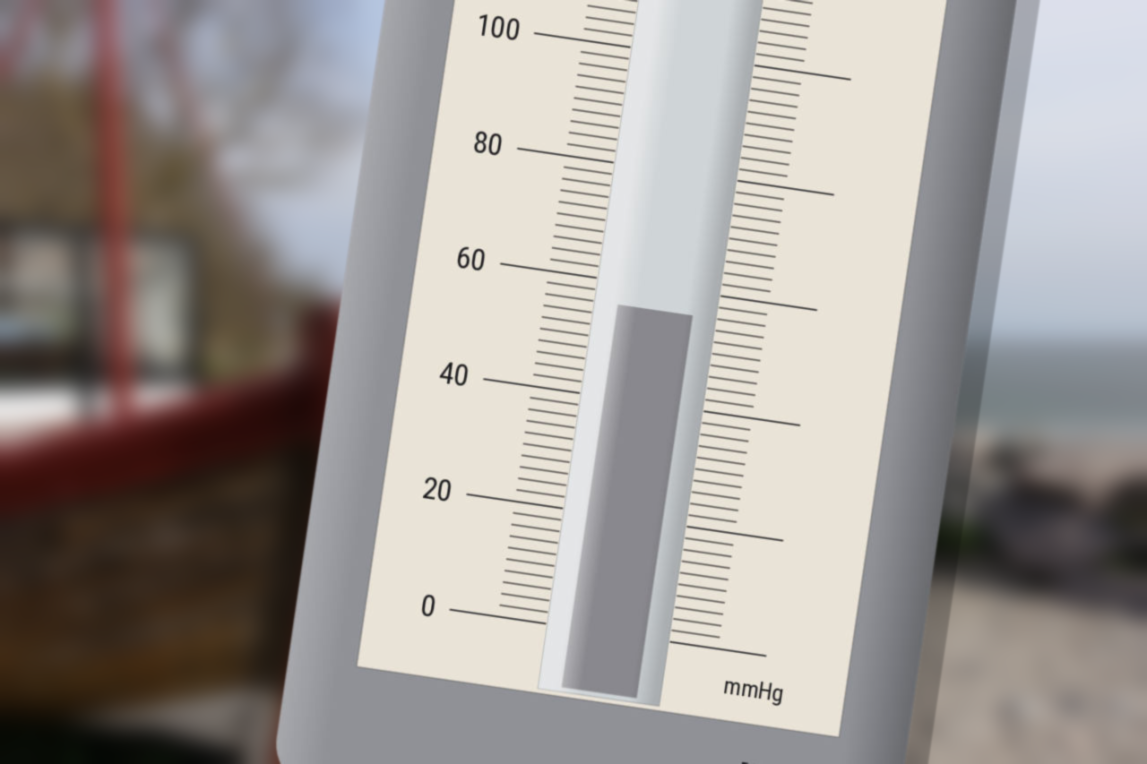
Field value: 56
